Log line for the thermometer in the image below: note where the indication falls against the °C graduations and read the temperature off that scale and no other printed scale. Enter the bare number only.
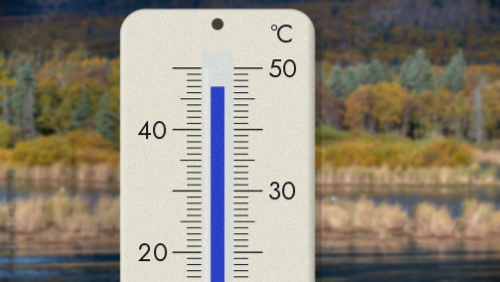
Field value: 47
